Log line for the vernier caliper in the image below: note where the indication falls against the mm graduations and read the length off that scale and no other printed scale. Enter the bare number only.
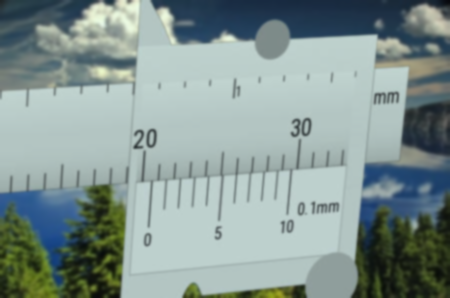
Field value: 20.6
